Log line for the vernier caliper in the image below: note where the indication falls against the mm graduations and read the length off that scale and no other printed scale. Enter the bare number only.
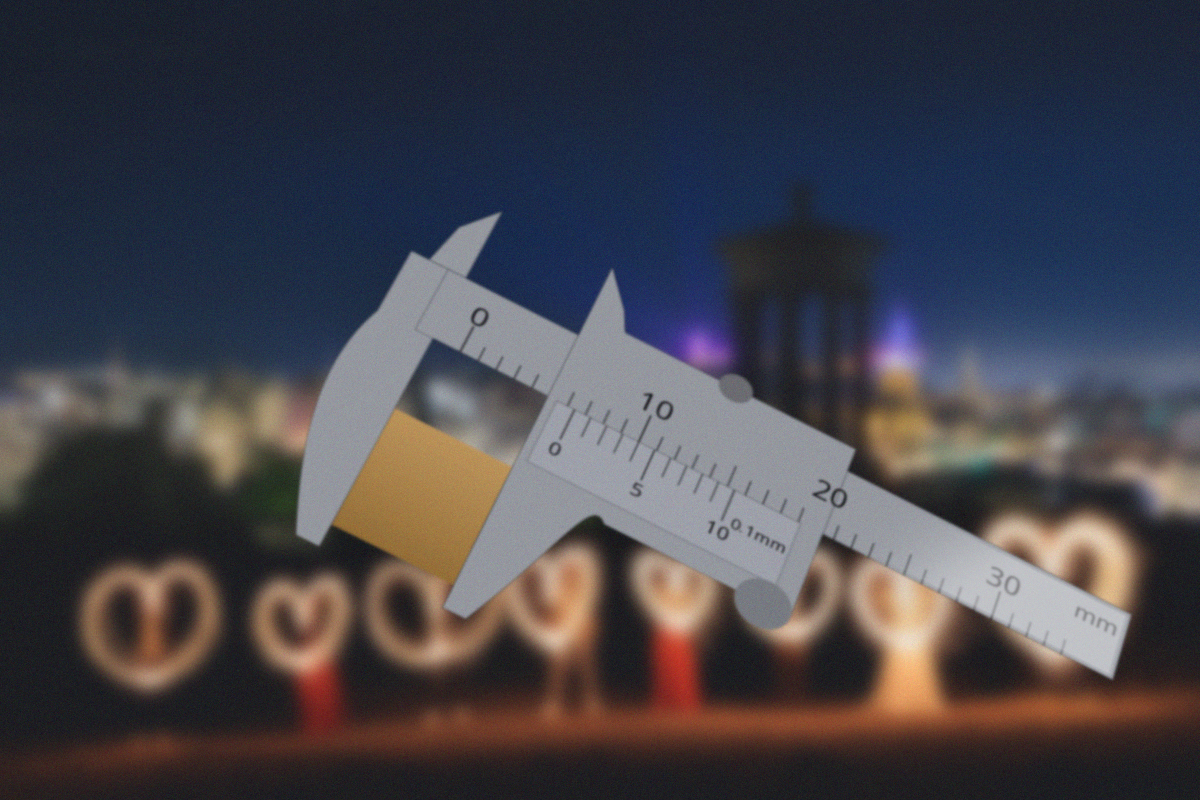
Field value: 6.4
